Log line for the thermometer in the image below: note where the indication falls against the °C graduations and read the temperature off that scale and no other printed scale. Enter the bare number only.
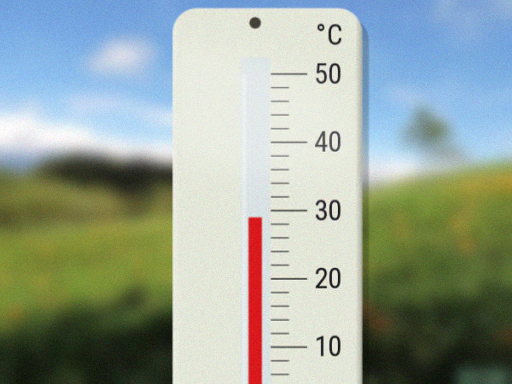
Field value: 29
